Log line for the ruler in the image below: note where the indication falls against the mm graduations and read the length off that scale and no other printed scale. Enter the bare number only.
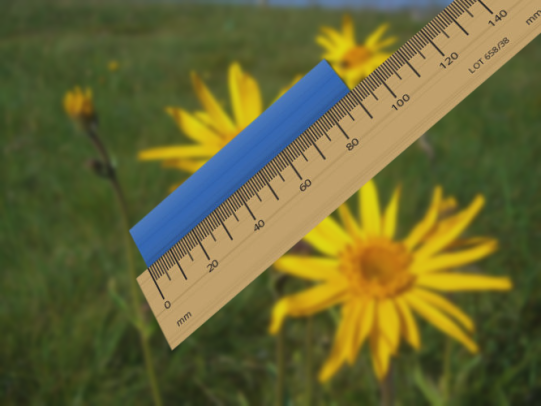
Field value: 90
